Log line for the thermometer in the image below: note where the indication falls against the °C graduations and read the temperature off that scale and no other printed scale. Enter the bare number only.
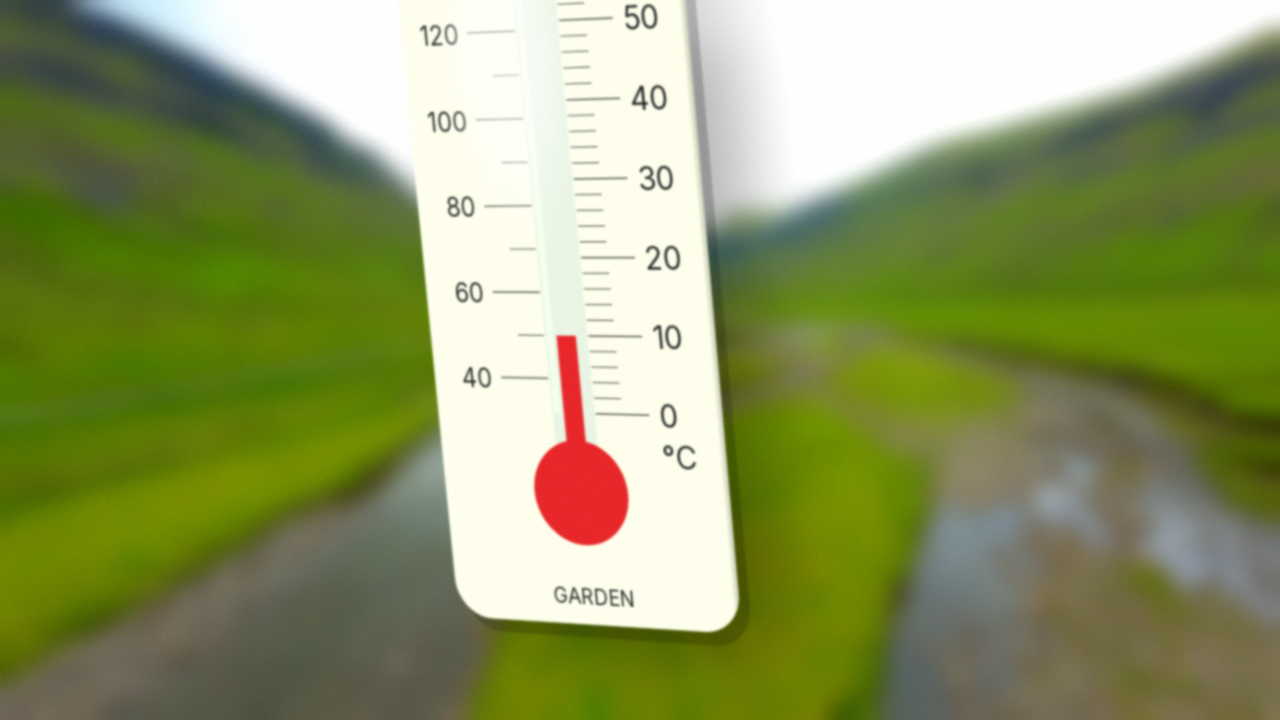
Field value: 10
